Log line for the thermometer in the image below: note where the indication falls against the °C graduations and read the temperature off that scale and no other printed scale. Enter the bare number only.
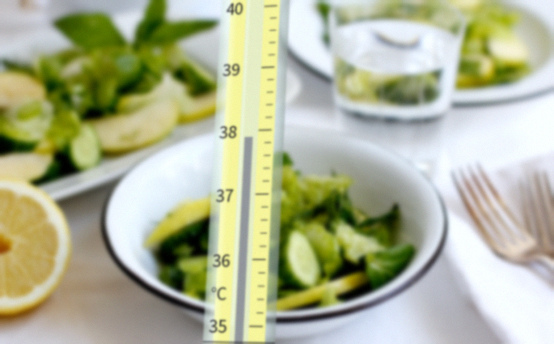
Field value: 37.9
